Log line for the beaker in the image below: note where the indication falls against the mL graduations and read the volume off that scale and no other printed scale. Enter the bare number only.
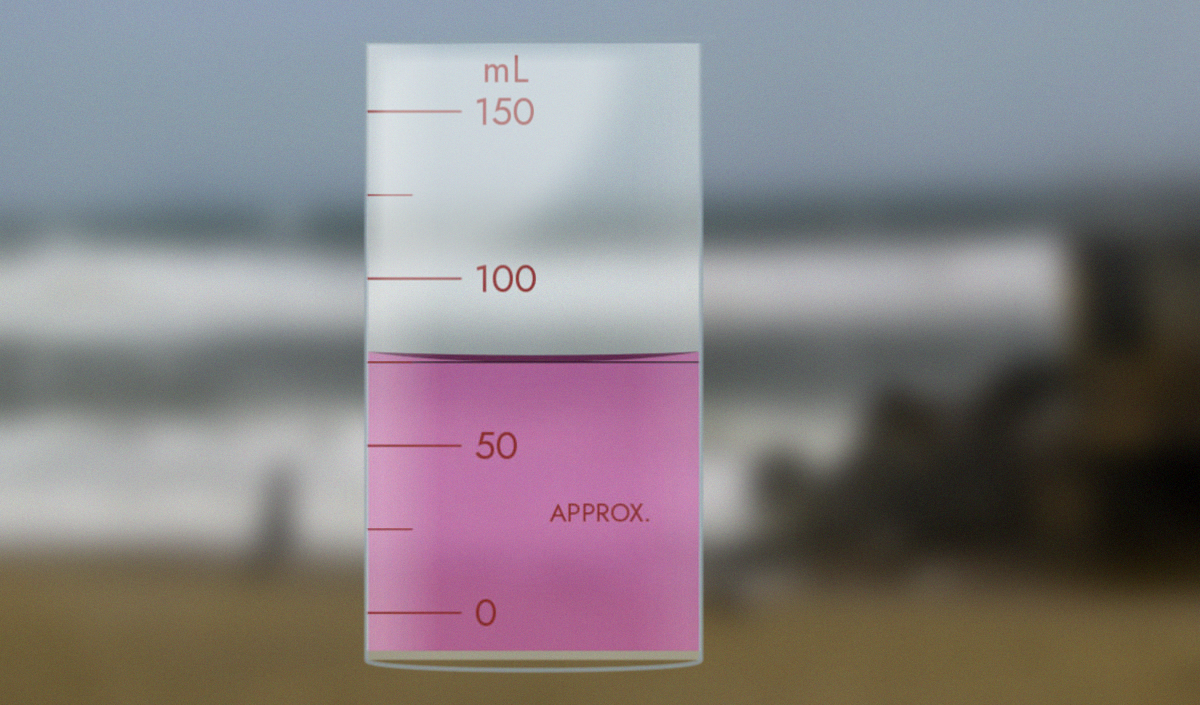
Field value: 75
